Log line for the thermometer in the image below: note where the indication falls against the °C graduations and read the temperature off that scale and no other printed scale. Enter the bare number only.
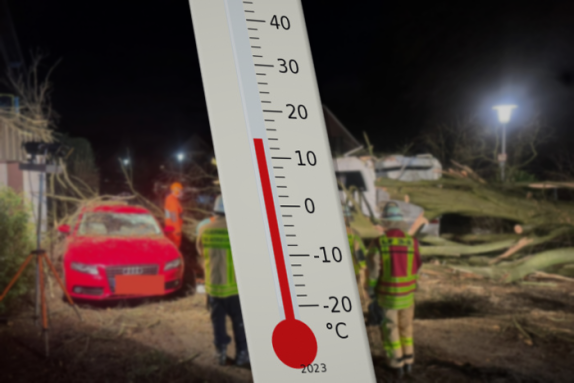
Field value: 14
